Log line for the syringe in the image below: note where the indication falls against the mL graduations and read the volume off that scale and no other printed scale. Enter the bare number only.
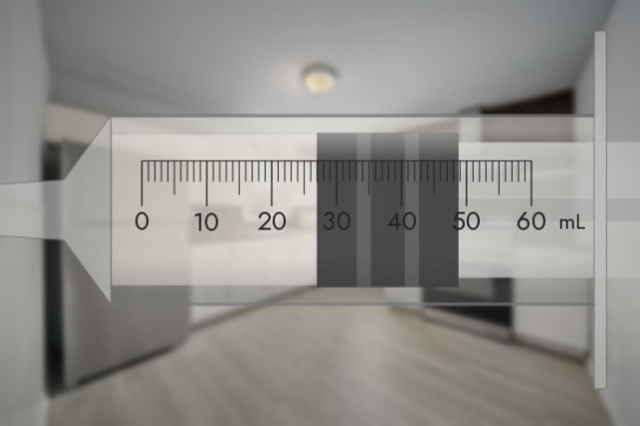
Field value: 27
